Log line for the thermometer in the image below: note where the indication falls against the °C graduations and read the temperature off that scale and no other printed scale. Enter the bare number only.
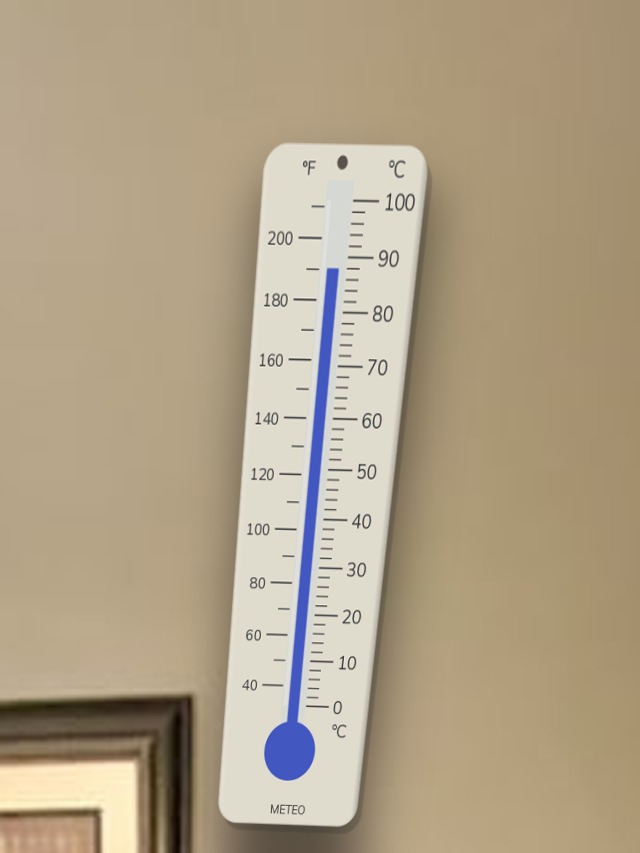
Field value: 88
